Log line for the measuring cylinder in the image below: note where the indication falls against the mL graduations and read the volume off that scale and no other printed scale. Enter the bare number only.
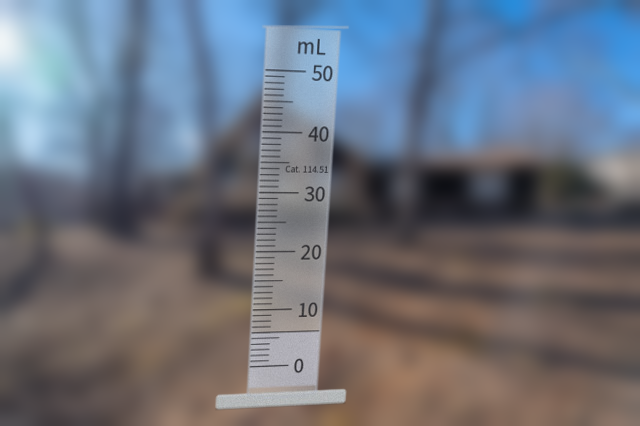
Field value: 6
